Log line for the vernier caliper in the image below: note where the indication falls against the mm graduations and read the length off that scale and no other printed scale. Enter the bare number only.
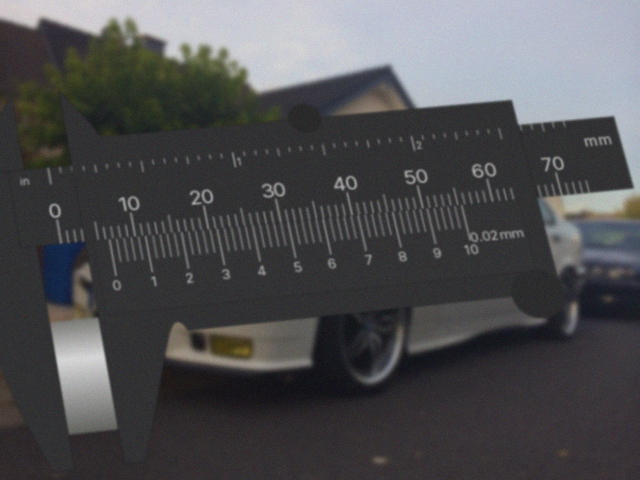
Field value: 6.5
